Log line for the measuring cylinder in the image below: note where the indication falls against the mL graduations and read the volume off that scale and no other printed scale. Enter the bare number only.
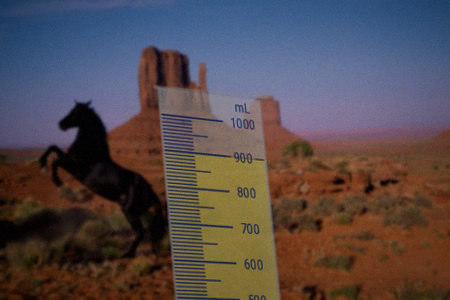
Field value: 900
